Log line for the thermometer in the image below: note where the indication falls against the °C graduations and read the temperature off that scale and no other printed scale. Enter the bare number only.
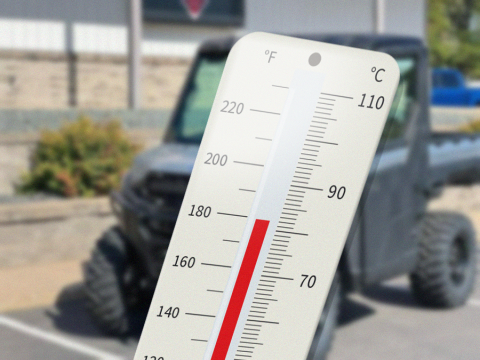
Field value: 82
